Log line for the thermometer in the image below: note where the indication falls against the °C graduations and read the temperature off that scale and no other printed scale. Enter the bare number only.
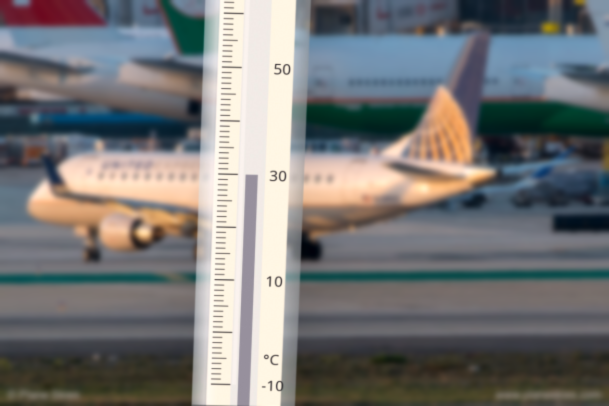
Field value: 30
